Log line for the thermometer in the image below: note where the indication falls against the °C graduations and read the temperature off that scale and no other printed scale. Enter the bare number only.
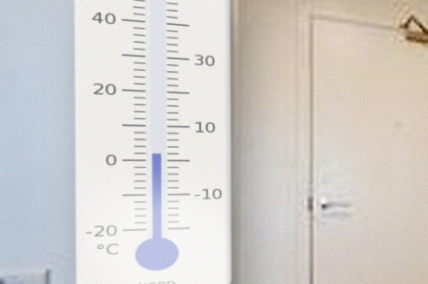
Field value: 2
